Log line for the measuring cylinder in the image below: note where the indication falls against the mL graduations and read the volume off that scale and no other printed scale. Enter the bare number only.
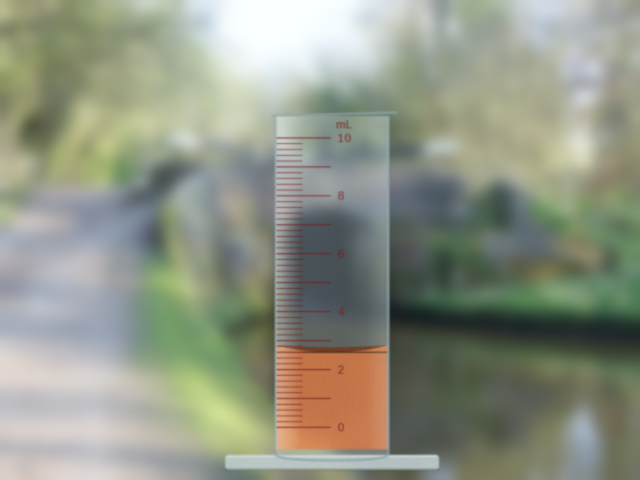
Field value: 2.6
